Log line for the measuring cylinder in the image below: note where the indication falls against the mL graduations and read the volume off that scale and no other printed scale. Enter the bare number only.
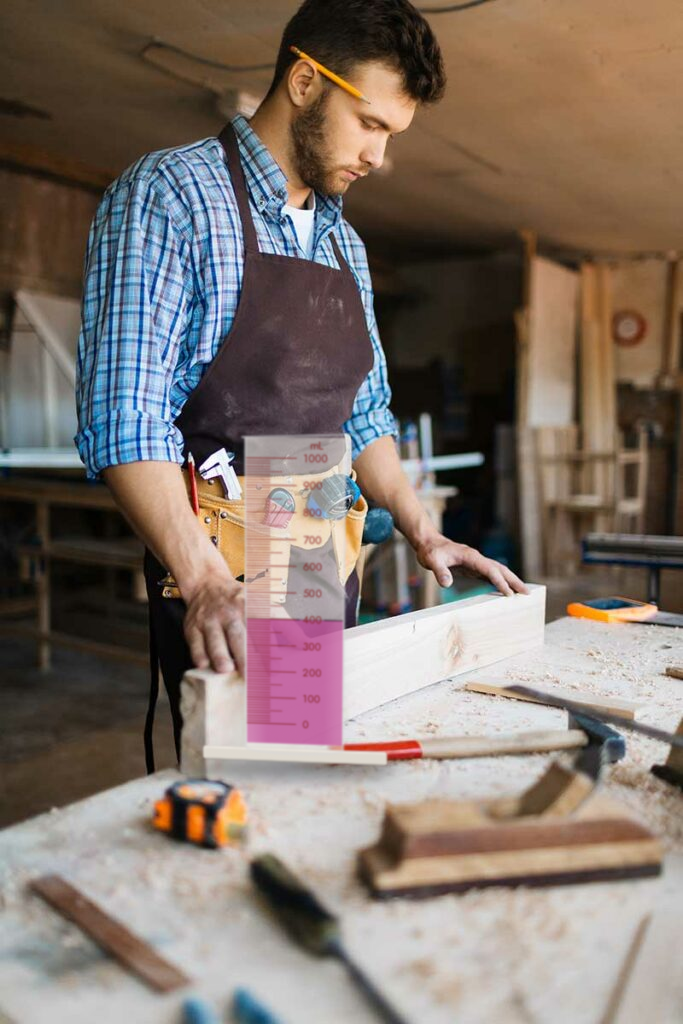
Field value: 400
